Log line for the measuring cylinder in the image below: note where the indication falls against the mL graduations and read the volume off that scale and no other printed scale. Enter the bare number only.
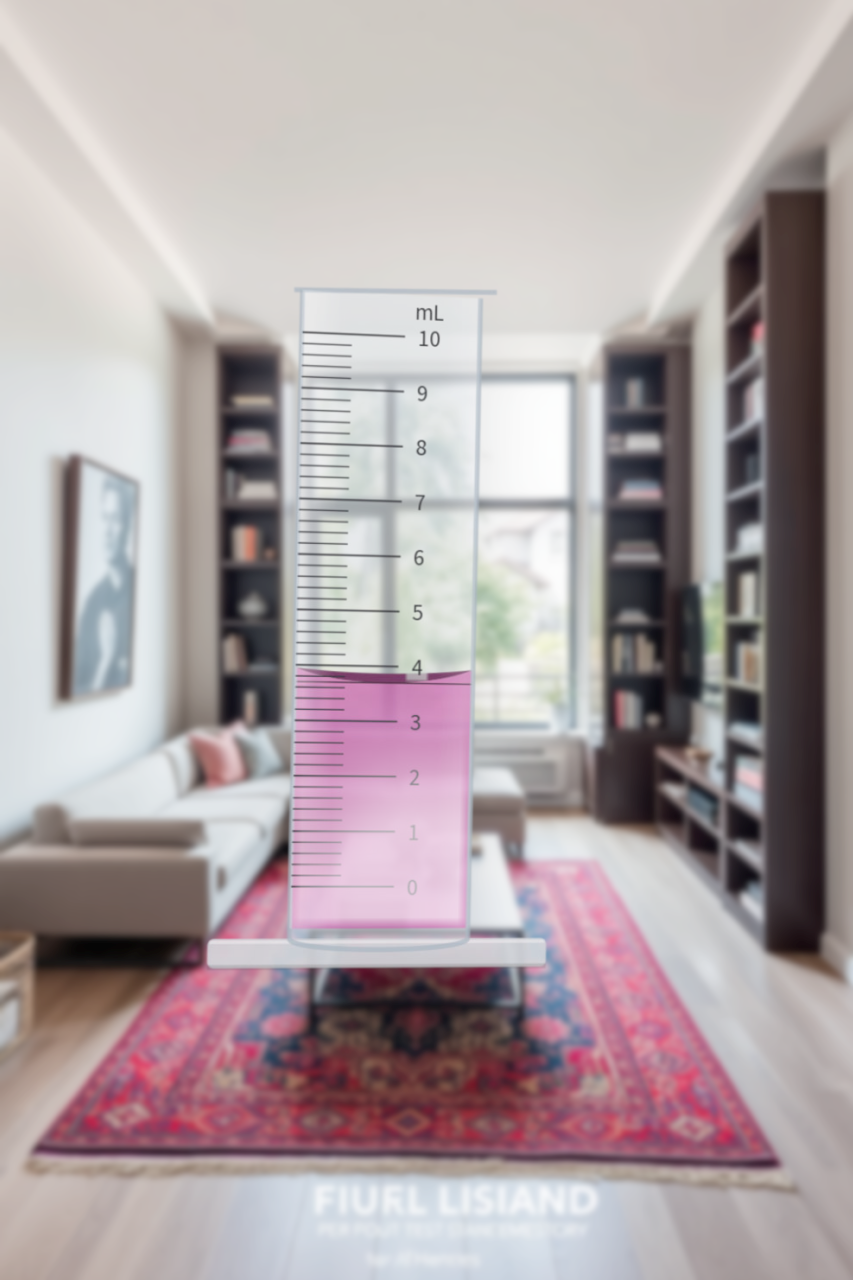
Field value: 3.7
